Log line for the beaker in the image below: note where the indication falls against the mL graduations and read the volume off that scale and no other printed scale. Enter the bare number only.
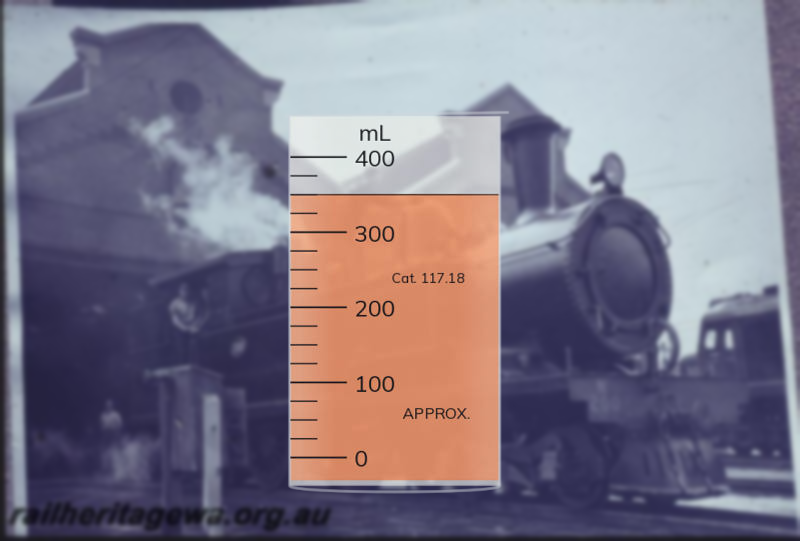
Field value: 350
